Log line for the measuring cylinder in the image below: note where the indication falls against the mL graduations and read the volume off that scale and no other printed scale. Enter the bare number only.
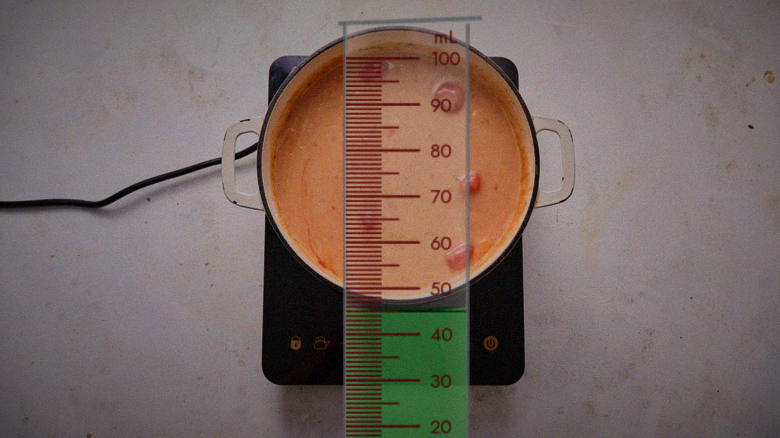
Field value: 45
